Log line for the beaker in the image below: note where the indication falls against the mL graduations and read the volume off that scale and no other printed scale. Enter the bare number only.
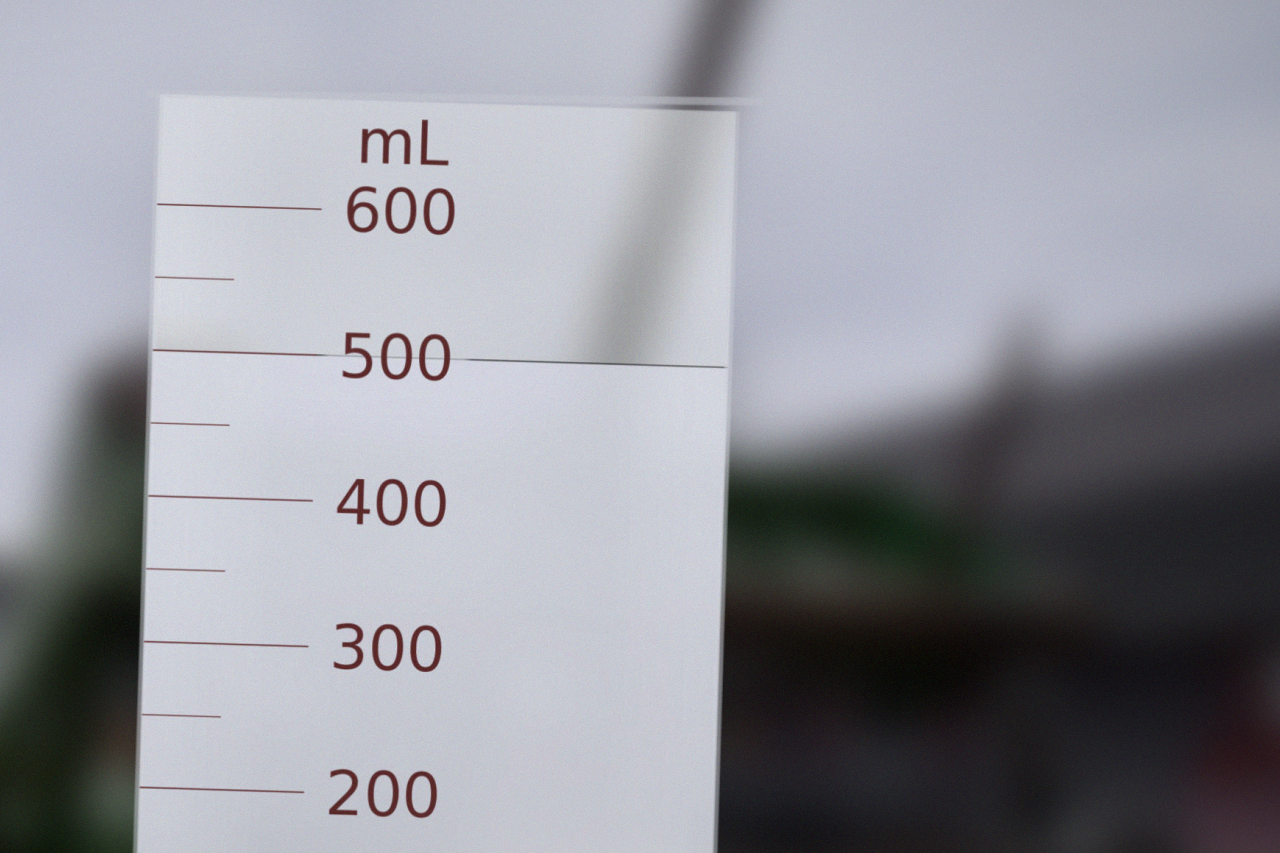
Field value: 500
